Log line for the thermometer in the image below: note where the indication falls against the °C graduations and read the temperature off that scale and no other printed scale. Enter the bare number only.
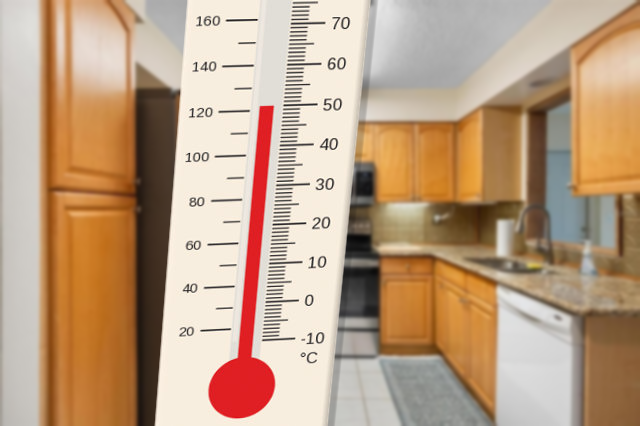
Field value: 50
